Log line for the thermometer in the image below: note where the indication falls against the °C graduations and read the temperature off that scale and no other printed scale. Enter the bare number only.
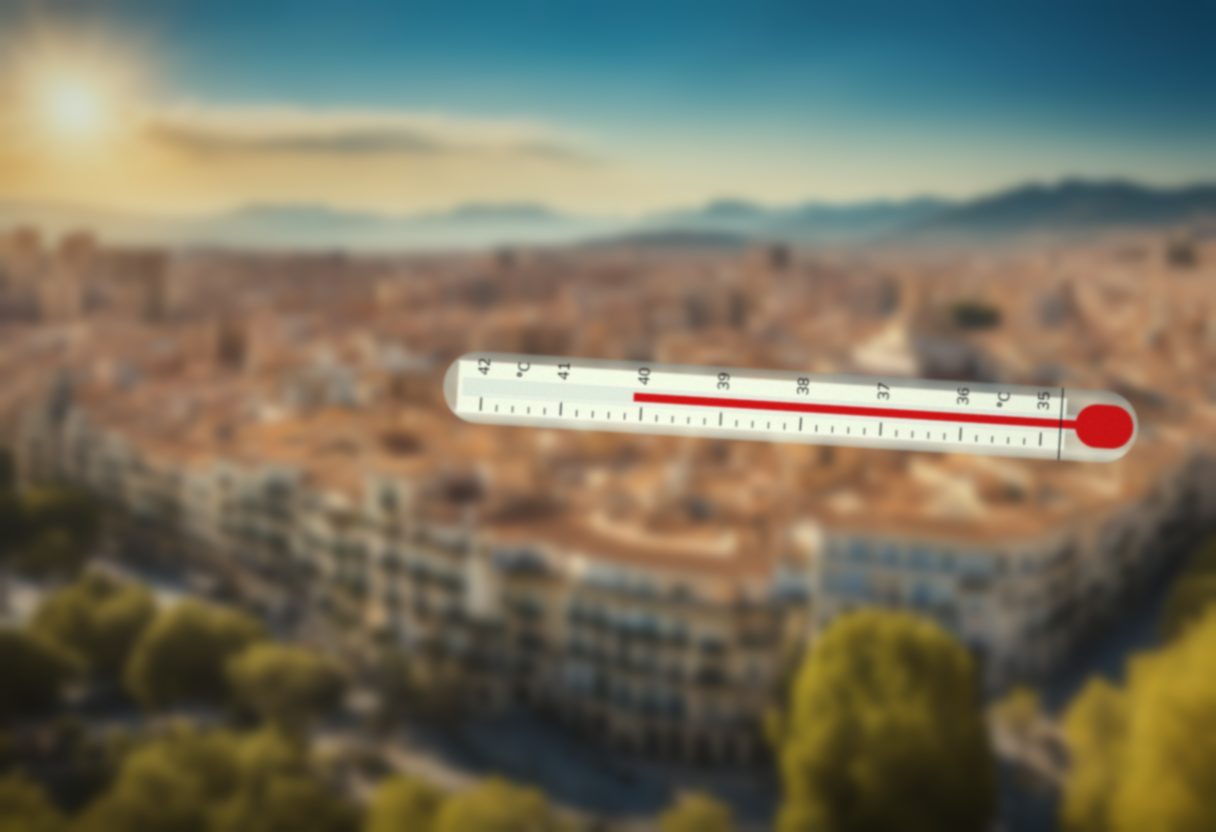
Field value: 40.1
